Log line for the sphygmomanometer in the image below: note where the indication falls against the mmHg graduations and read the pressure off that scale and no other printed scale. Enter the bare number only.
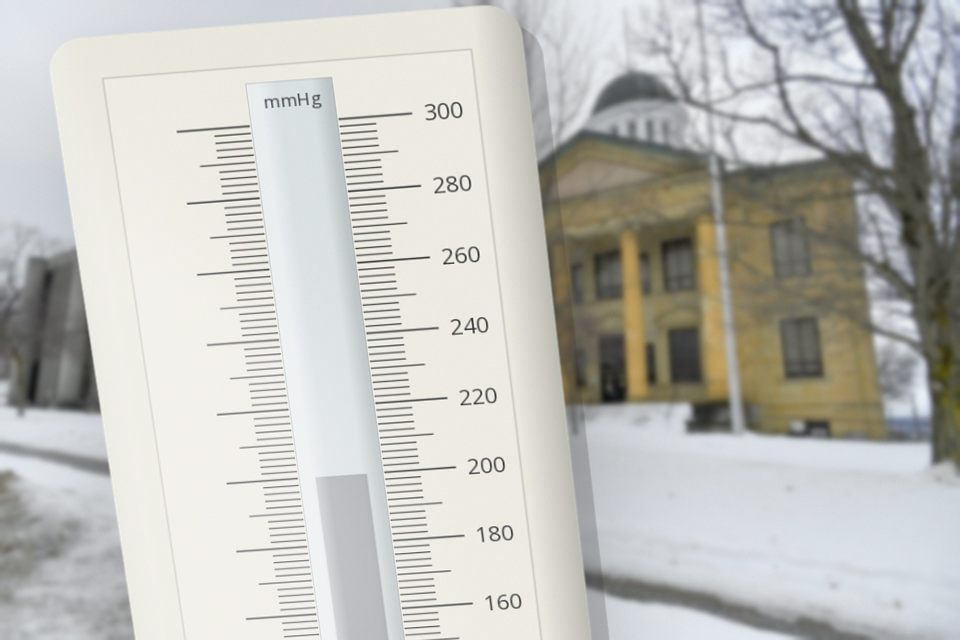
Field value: 200
